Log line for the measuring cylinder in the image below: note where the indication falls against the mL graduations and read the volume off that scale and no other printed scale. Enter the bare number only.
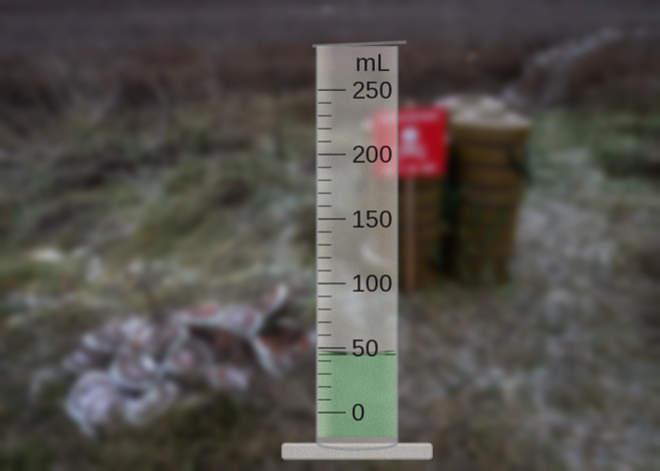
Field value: 45
